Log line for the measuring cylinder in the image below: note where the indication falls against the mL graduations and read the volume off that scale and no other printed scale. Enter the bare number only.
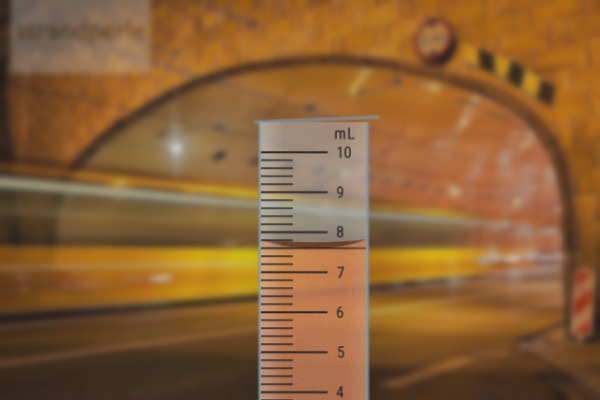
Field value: 7.6
